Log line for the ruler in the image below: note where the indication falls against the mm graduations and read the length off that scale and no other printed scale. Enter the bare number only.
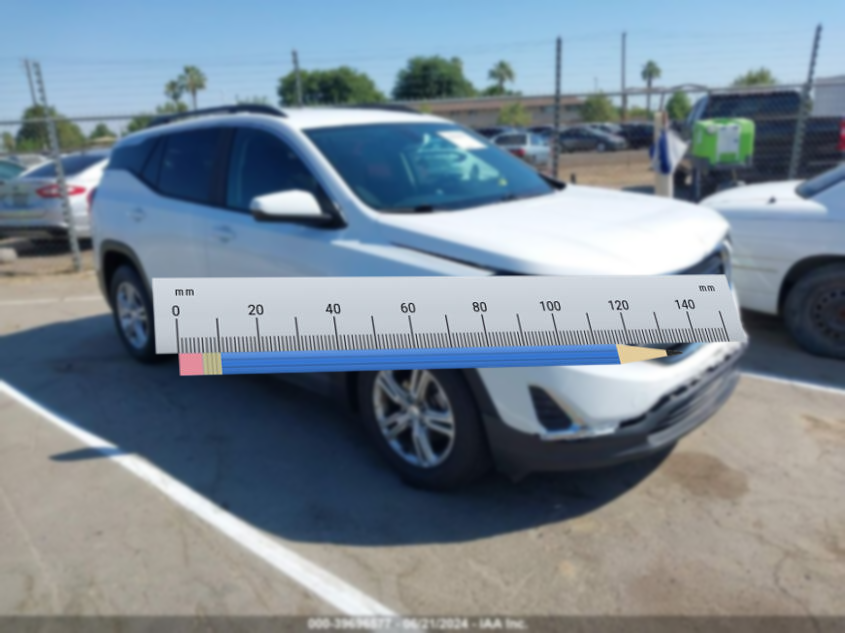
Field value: 135
